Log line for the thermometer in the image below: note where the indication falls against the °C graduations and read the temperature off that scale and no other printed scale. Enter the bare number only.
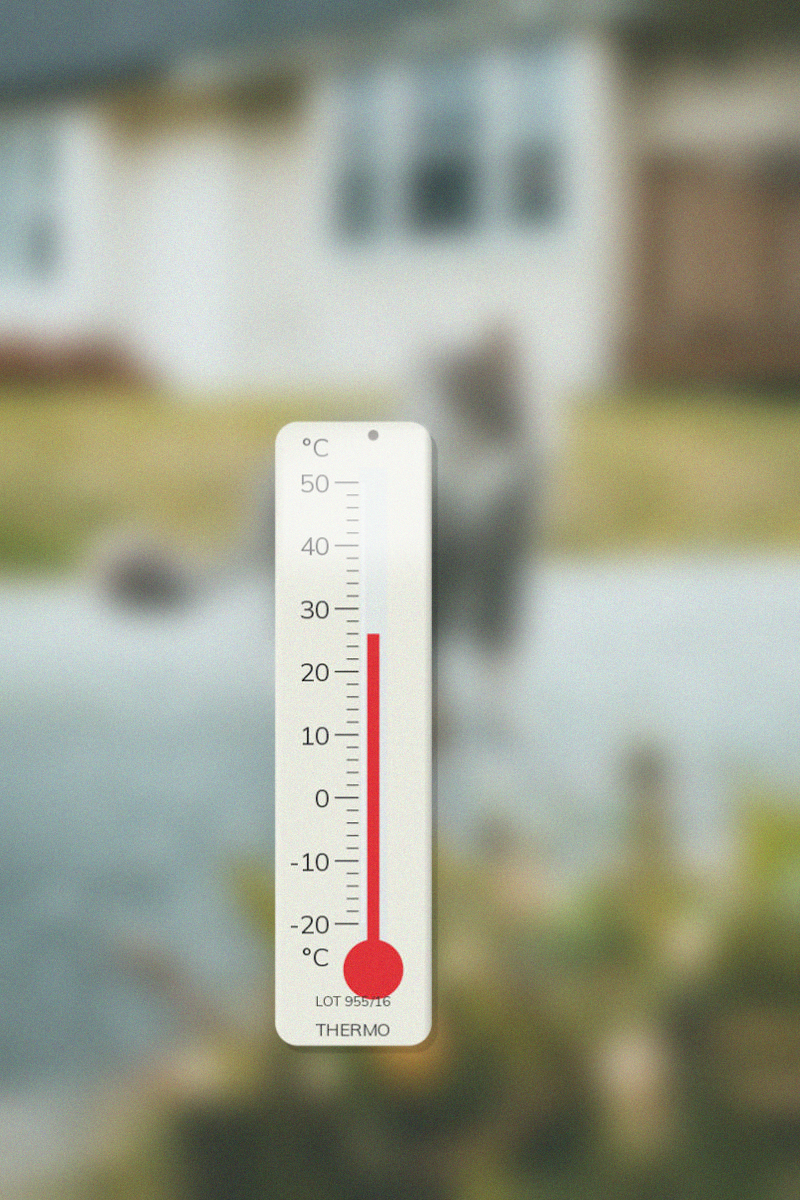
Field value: 26
